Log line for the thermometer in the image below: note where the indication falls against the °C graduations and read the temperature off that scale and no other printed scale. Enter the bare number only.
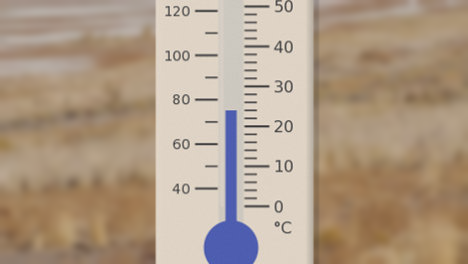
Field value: 24
